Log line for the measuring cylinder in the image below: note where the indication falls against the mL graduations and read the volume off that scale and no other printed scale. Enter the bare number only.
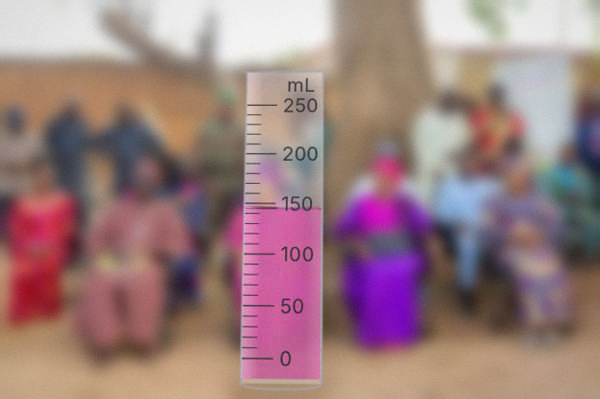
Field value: 145
